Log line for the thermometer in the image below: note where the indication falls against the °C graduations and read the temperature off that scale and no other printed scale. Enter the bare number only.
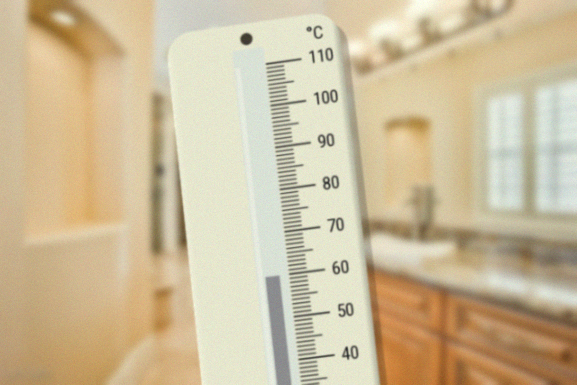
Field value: 60
